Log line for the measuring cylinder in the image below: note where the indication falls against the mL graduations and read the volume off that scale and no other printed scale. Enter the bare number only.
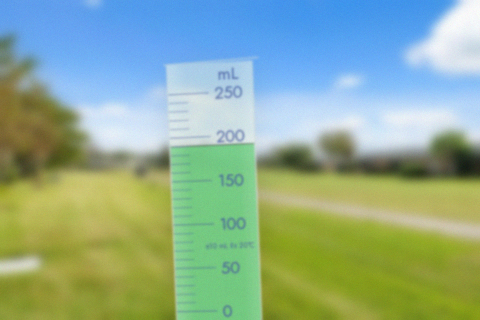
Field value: 190
